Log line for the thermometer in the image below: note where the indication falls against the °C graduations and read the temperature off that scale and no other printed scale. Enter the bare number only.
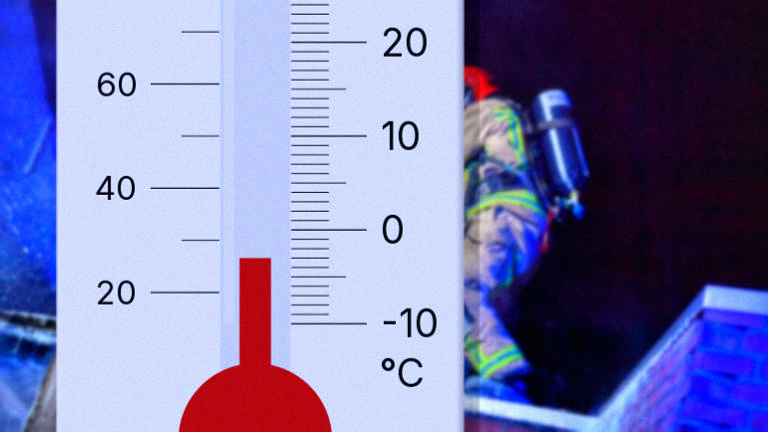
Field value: -3
